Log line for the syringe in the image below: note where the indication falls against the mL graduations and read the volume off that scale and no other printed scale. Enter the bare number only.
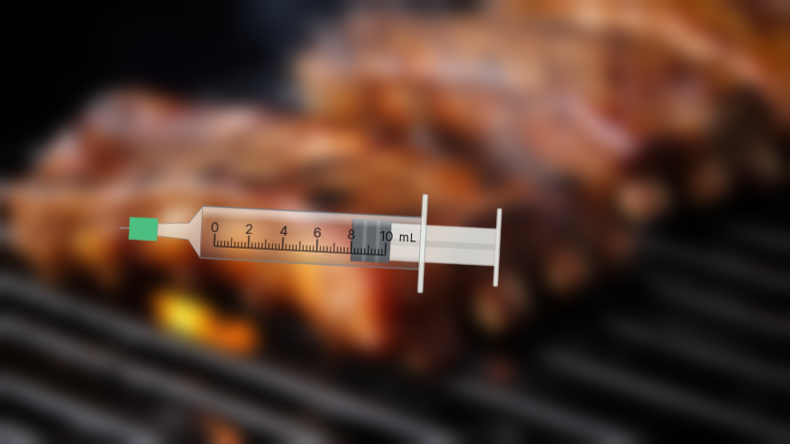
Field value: 8
